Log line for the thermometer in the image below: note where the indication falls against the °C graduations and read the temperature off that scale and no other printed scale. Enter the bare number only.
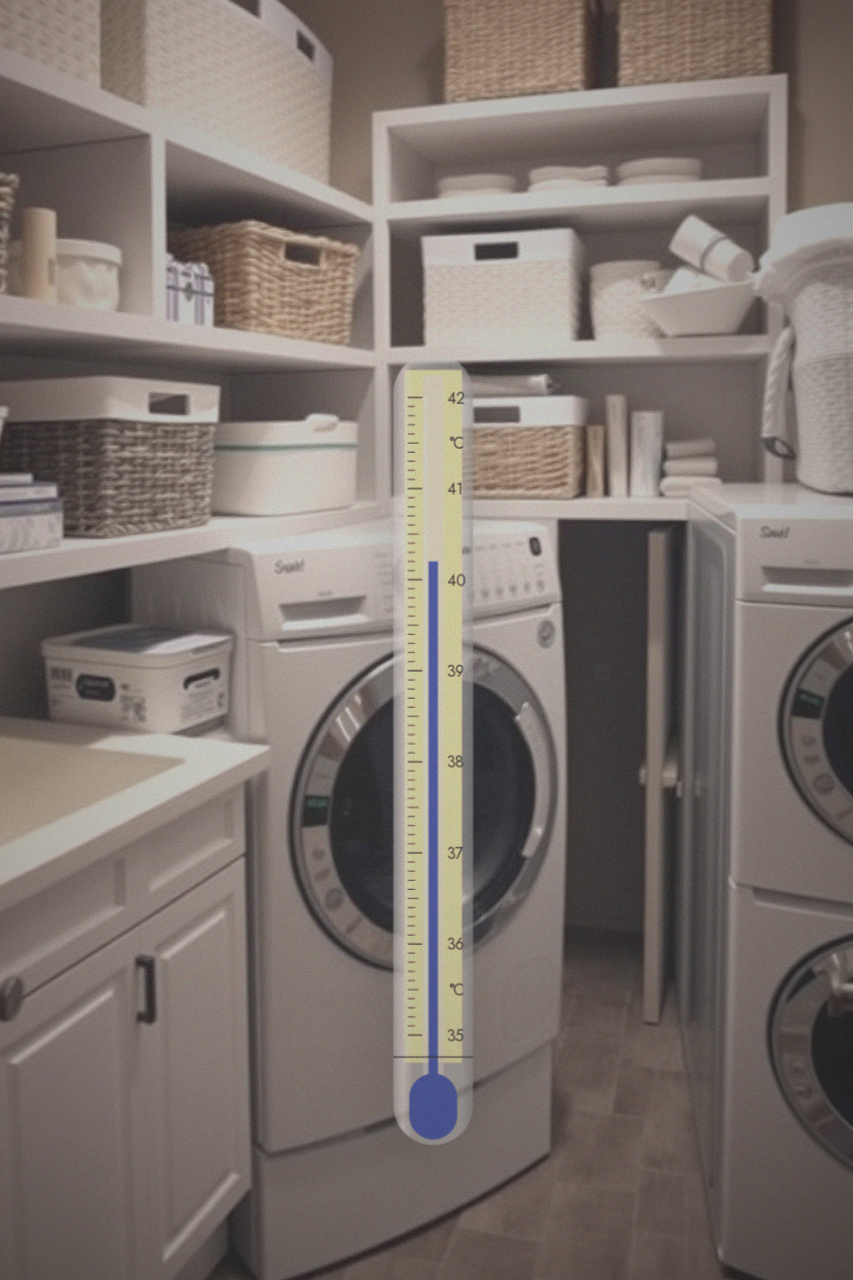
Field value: 40.2
